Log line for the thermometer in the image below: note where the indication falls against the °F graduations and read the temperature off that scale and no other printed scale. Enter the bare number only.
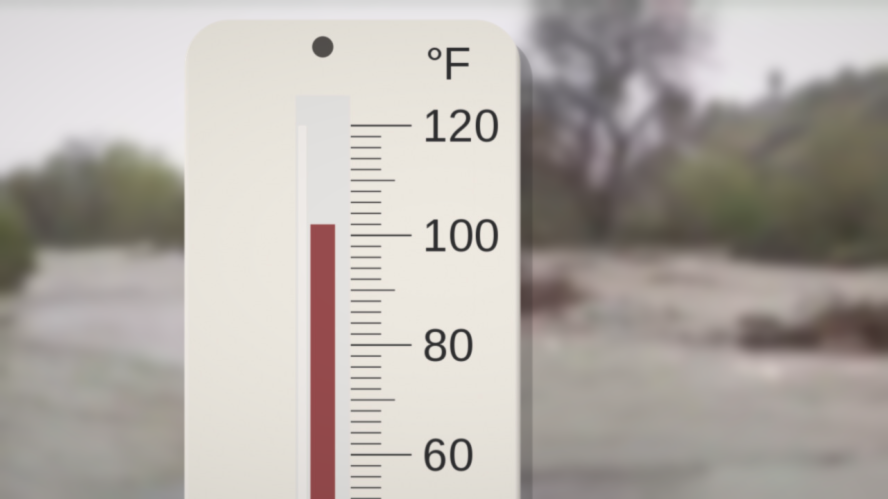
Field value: 102
